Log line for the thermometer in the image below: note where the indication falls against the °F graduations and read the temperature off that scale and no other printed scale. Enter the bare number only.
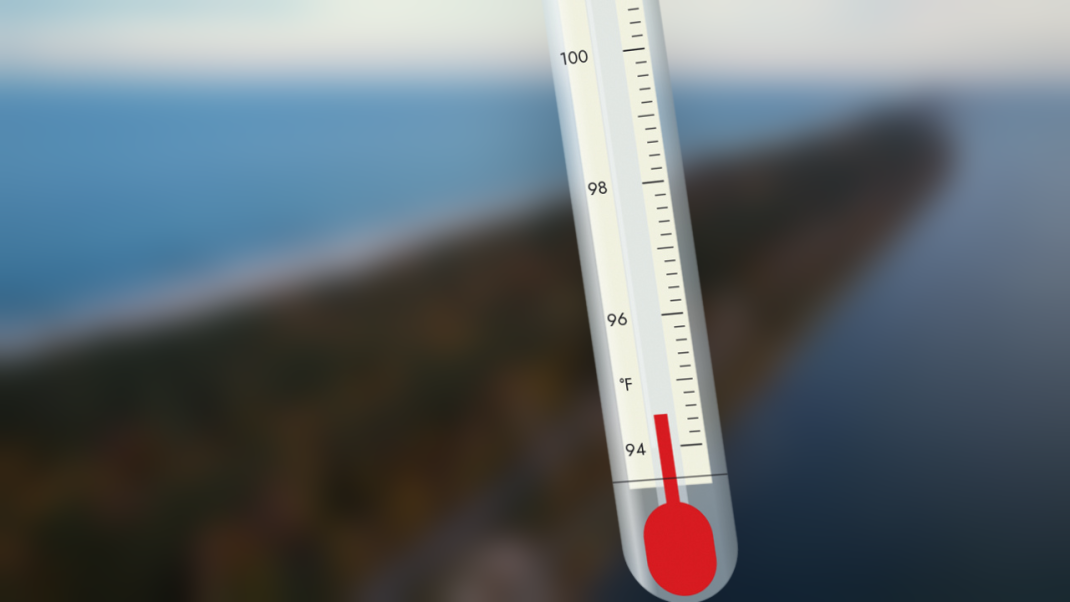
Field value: 94.5
